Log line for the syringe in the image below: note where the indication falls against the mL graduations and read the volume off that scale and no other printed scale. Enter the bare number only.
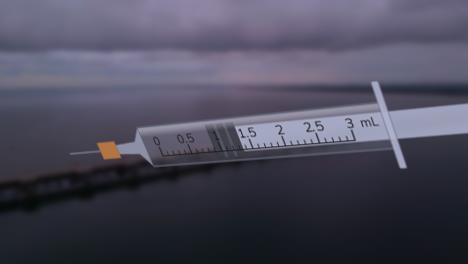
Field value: 0.9
